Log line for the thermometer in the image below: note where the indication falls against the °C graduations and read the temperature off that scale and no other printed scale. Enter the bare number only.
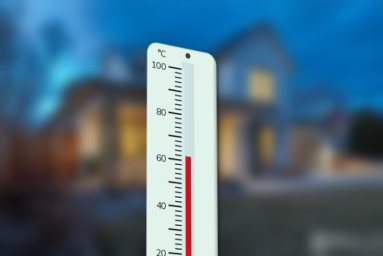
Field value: 62
